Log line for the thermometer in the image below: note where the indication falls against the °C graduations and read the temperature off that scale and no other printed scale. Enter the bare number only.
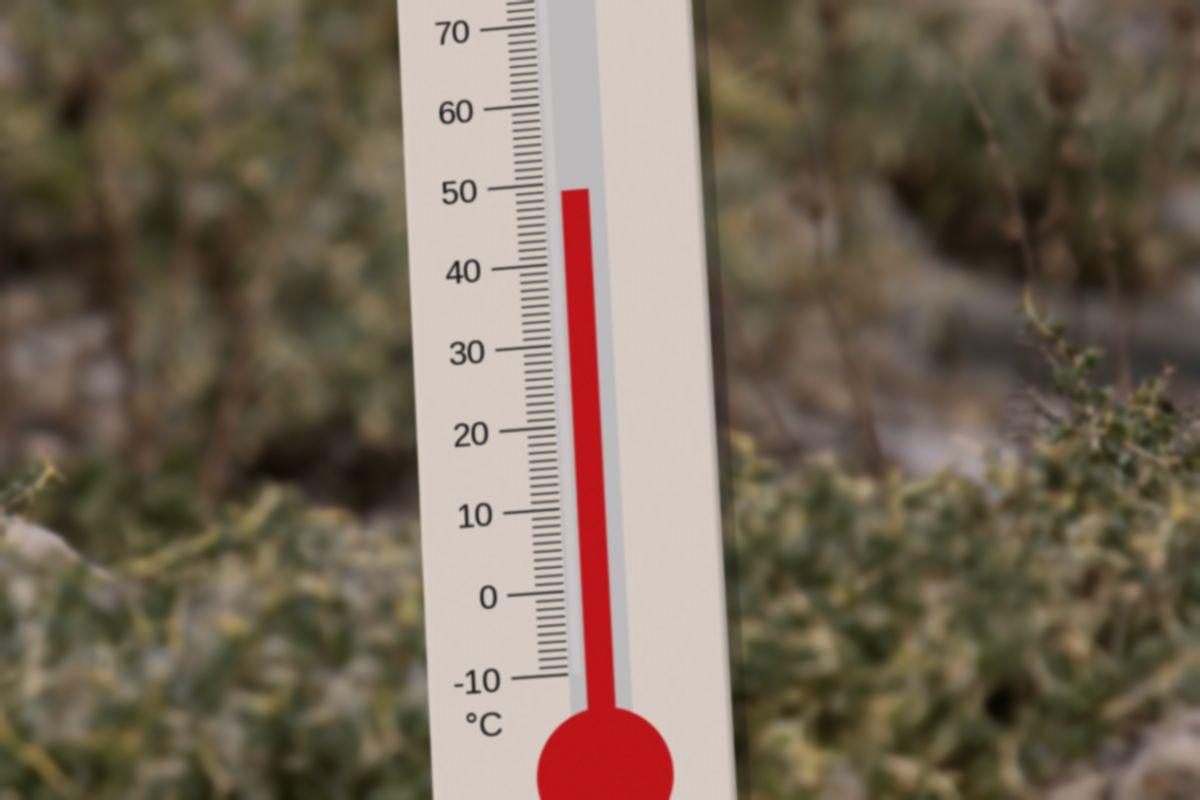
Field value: 49
